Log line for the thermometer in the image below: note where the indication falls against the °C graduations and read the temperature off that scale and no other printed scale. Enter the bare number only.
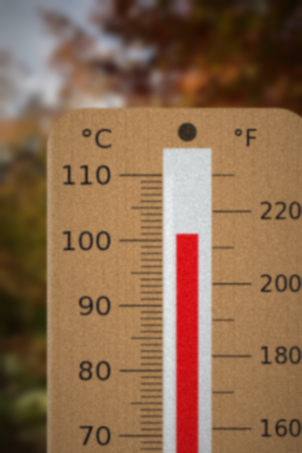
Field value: 101
